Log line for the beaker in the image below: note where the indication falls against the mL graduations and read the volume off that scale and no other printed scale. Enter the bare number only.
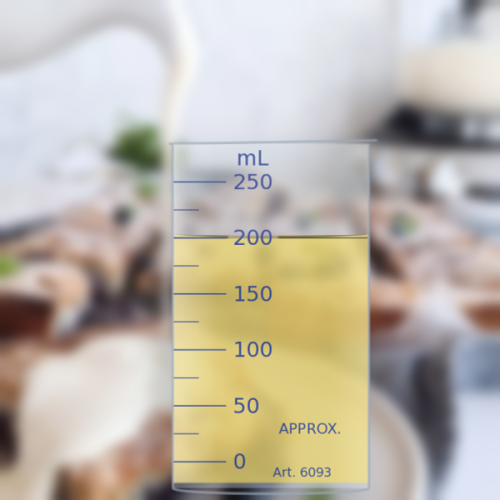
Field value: 200
